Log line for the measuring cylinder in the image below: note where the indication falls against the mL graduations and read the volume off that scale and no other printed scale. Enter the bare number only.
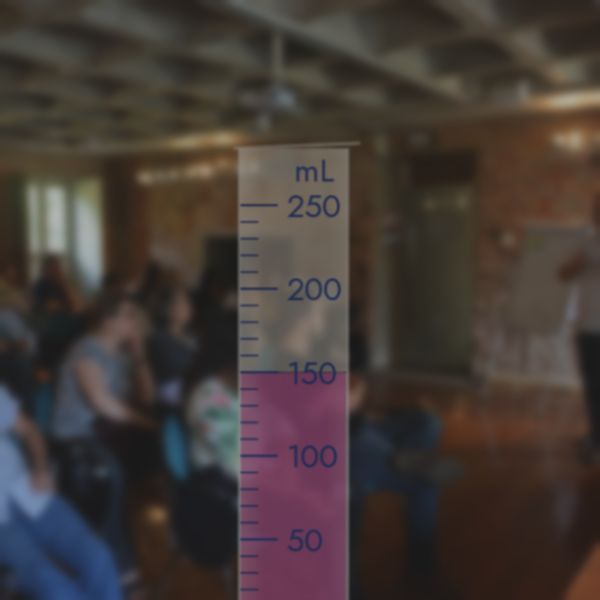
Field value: 150
